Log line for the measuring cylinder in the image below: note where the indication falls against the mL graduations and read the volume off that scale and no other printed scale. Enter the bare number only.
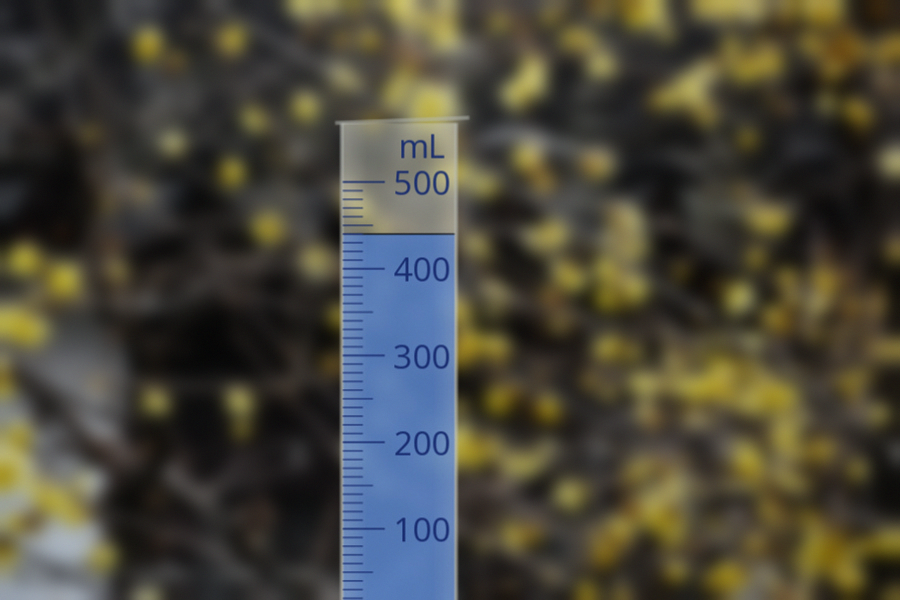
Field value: 440
